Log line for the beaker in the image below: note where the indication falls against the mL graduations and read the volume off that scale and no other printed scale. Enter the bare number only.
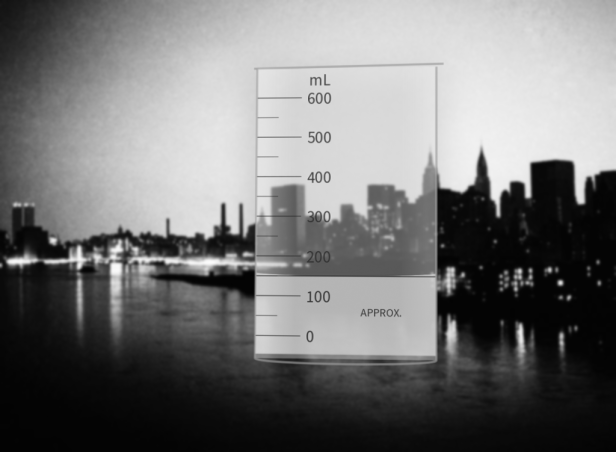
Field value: 150
